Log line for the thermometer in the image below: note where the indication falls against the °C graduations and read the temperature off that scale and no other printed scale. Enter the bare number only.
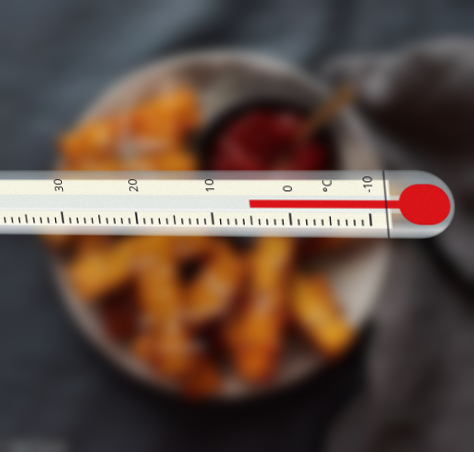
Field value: 5
